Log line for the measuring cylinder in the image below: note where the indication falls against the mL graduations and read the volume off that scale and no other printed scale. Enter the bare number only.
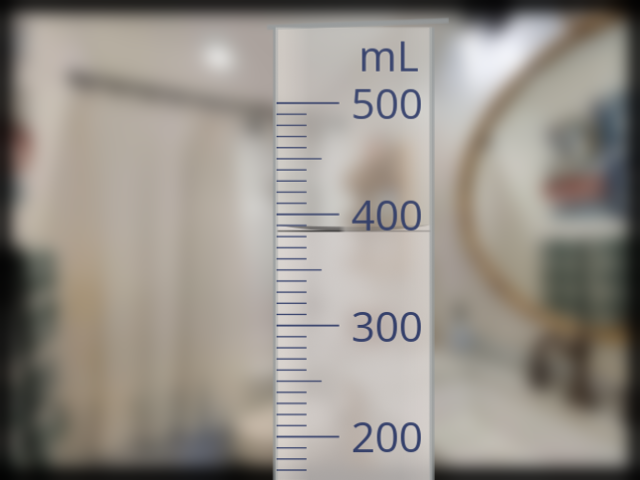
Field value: 385
